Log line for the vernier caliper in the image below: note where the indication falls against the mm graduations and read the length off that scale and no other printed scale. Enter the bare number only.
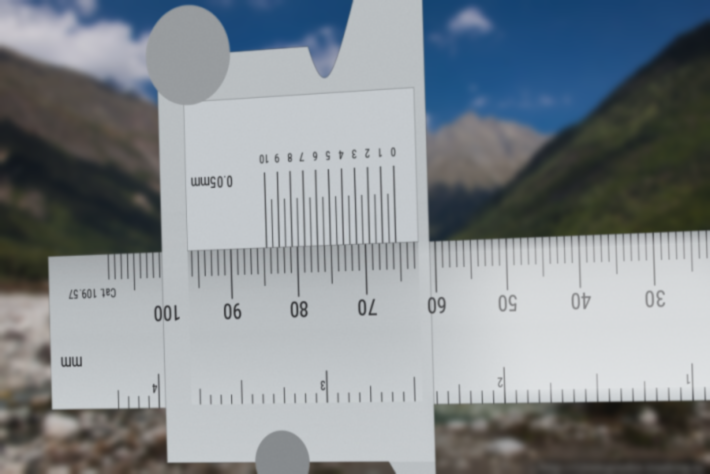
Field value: 65.6
